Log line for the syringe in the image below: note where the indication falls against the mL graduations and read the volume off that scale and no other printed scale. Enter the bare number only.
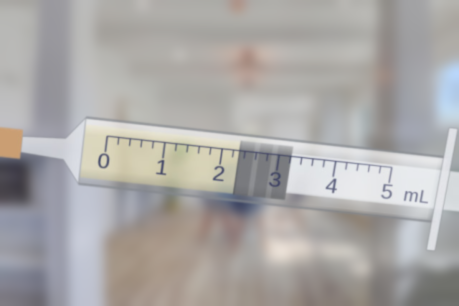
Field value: 2.3
